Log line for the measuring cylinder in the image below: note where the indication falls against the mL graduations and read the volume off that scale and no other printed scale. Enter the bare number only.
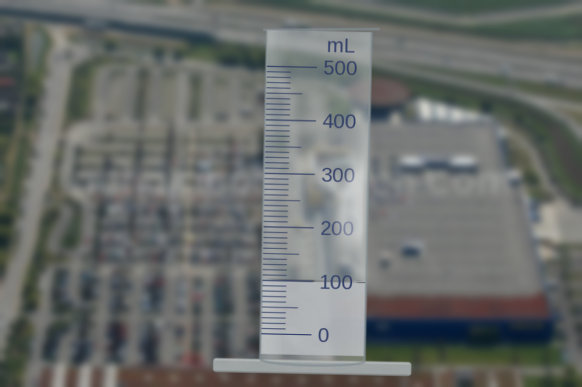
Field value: 100
